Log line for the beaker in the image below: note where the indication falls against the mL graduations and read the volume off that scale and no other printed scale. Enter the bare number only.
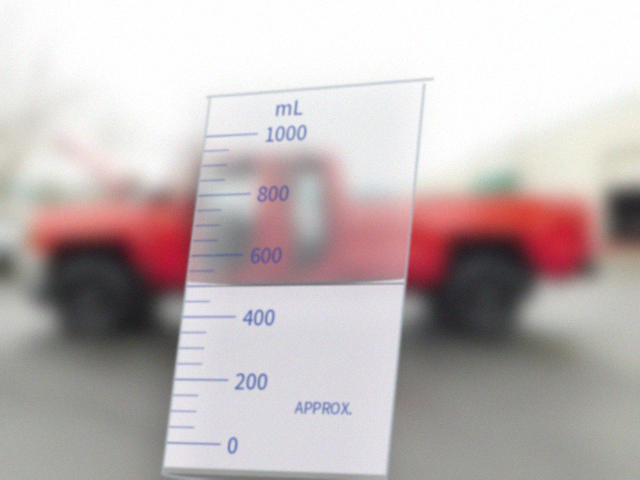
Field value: 500
